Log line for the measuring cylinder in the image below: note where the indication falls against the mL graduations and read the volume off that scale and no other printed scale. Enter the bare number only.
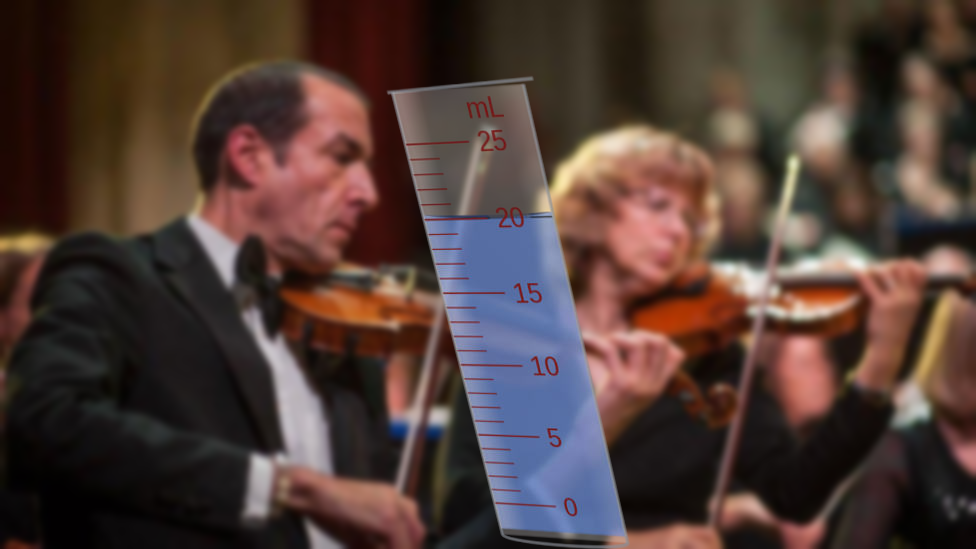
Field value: 20
